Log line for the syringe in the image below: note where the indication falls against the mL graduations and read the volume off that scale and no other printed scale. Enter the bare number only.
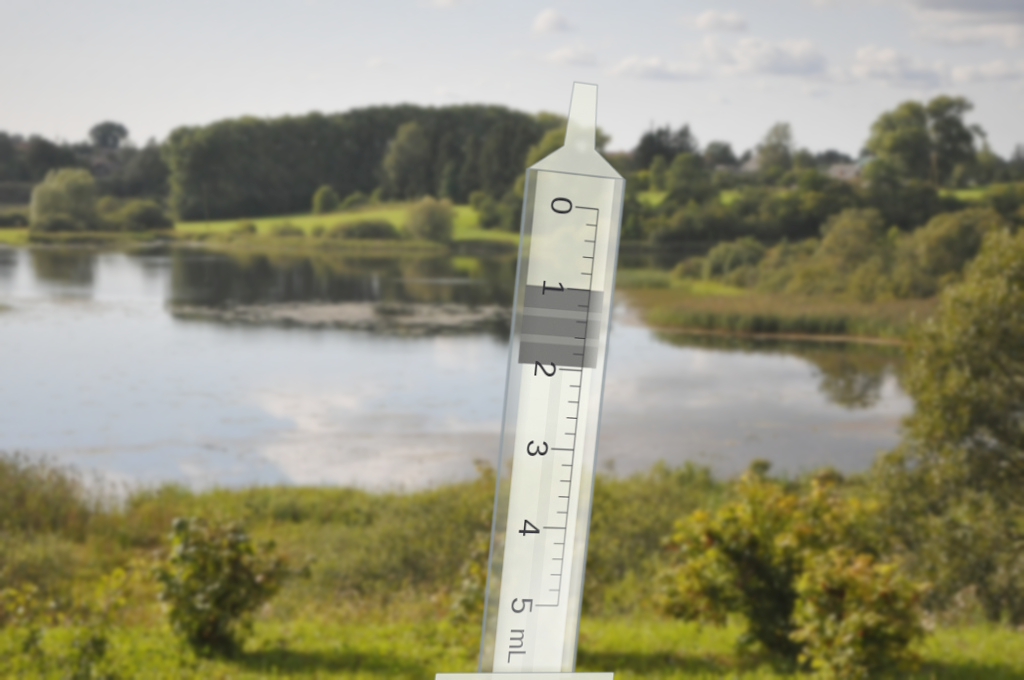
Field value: 1
